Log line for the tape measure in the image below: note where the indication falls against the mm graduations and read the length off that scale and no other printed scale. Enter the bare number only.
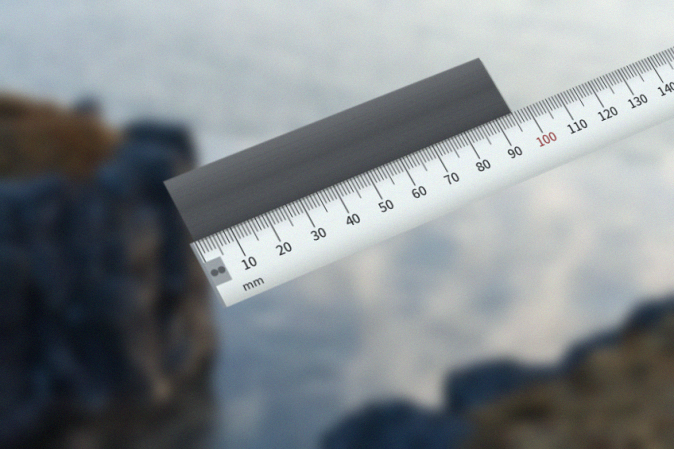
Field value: 95
